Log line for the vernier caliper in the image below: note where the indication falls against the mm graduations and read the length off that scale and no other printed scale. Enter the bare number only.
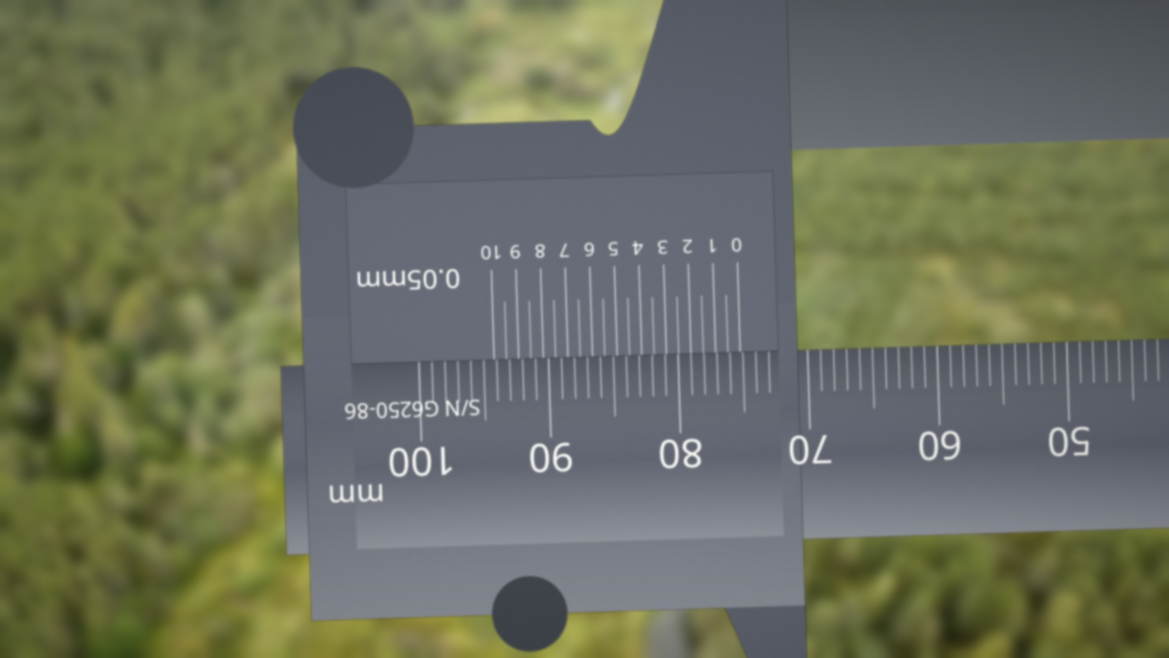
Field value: 75.2
